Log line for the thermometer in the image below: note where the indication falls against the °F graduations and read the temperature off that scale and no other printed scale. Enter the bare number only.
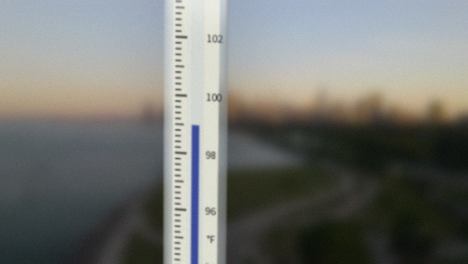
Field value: 99
